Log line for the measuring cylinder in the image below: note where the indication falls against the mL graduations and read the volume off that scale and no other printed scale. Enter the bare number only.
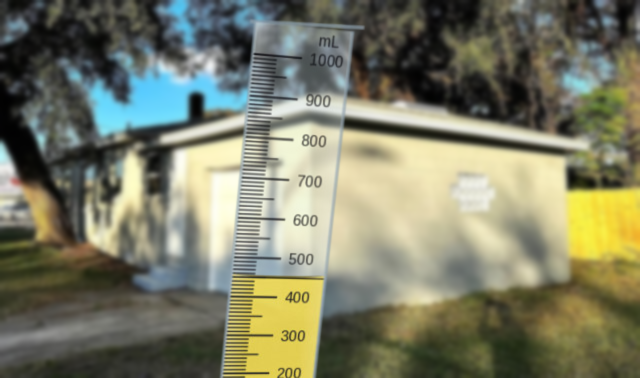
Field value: 450
